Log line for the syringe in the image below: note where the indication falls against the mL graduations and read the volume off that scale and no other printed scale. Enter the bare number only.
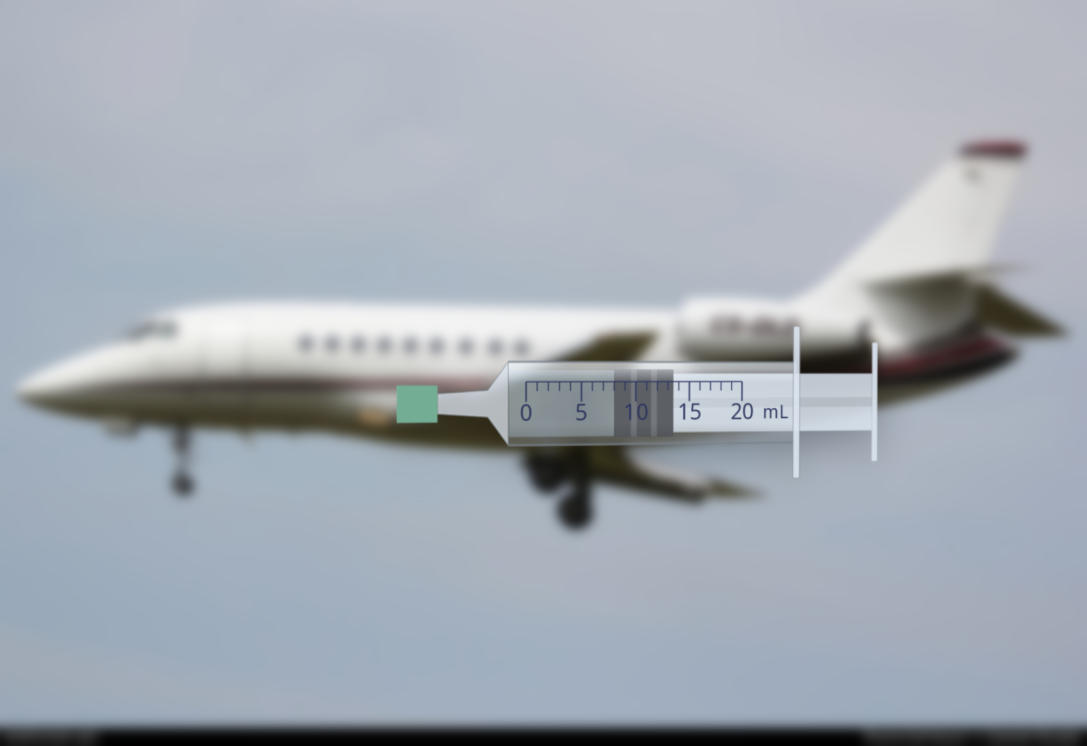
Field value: 8
